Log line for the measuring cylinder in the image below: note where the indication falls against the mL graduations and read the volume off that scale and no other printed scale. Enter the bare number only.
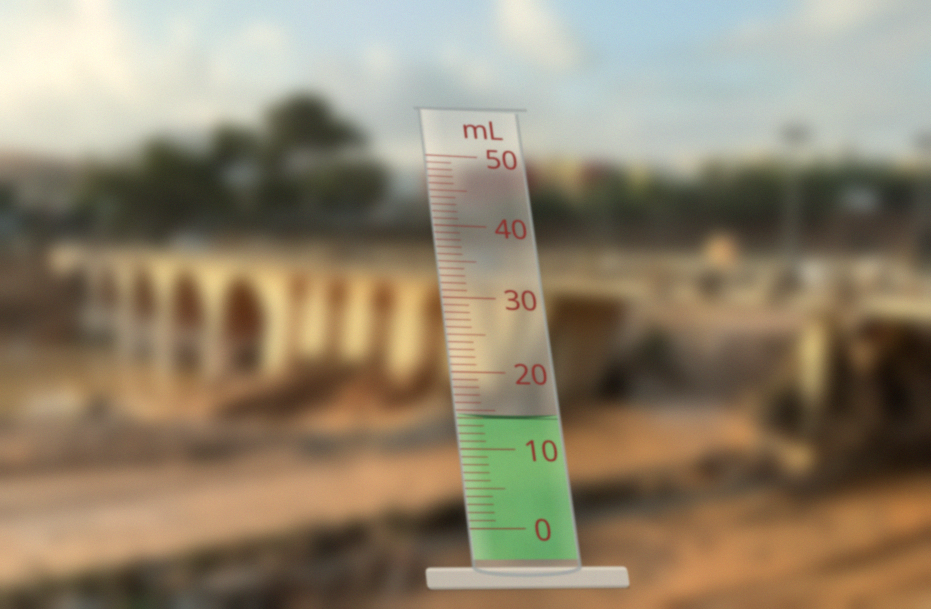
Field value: 14
